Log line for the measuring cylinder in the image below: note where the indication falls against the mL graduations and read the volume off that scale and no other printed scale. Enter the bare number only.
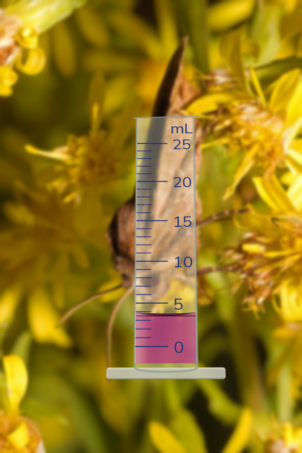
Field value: 3.5
